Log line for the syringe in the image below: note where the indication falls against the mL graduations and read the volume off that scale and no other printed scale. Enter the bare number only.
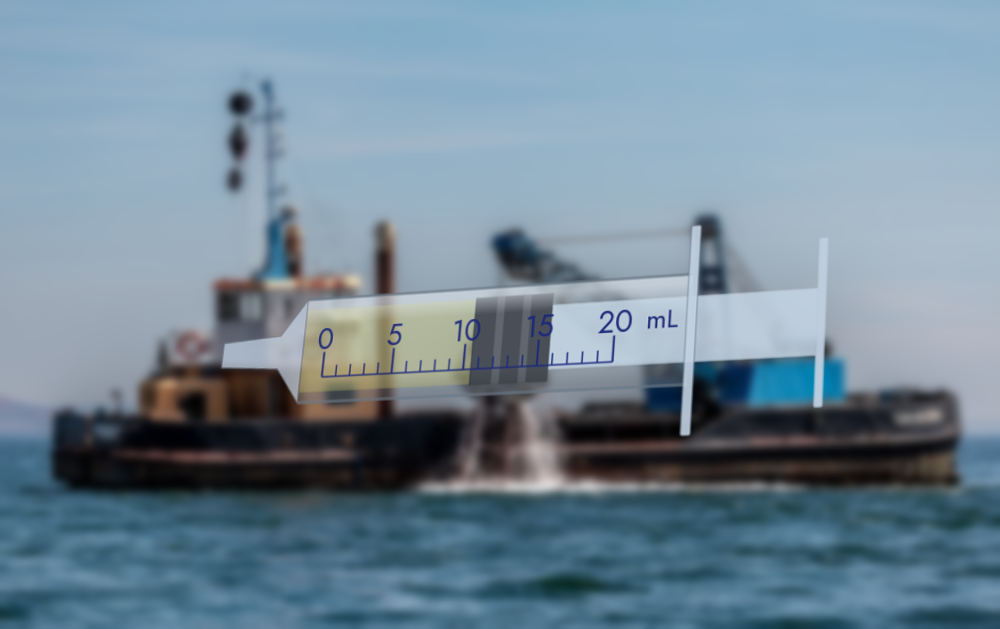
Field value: 10.5
